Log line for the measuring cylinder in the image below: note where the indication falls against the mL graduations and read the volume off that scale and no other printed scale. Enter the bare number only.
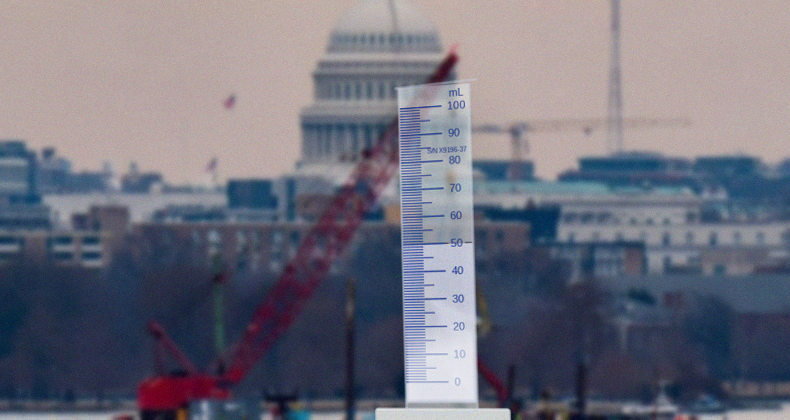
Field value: 50
